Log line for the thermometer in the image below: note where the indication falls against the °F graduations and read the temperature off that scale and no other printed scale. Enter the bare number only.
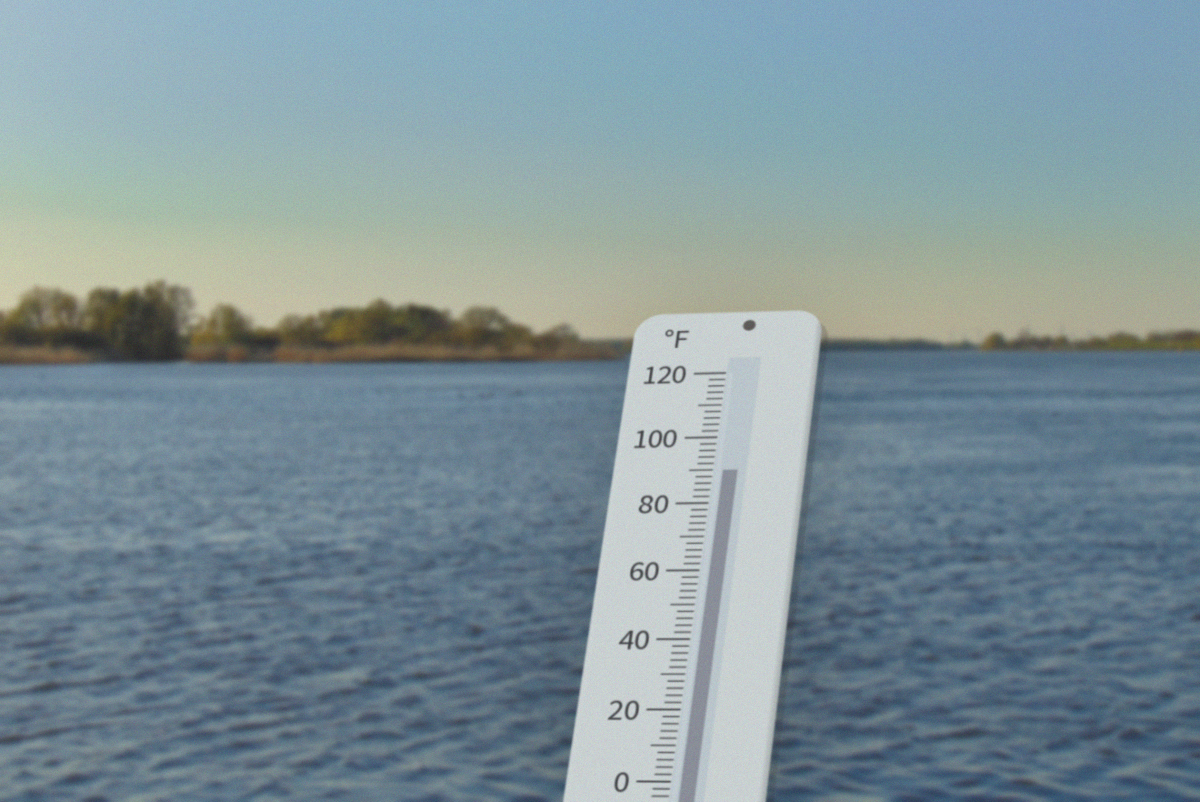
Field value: 90
